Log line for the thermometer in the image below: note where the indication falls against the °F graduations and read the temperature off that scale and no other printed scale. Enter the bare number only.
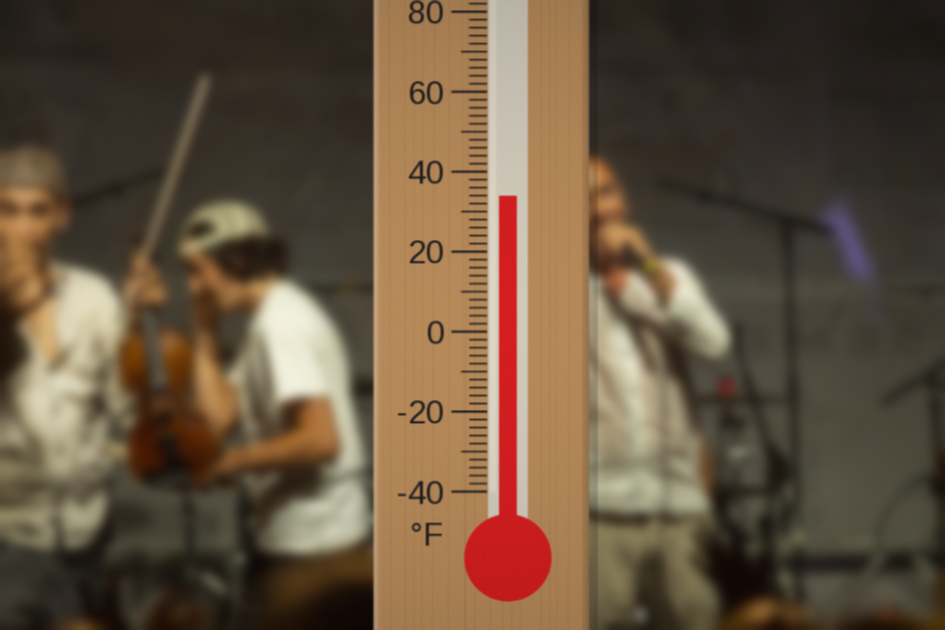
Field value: 34
